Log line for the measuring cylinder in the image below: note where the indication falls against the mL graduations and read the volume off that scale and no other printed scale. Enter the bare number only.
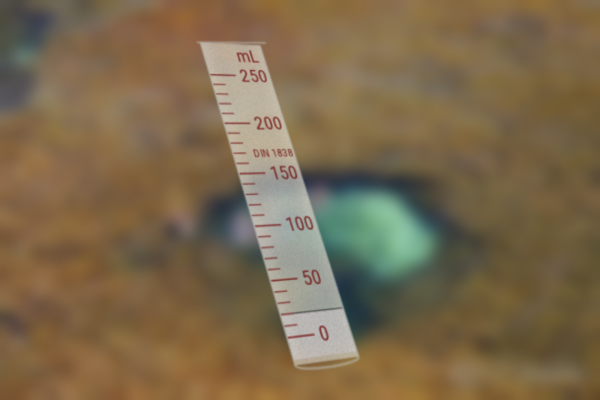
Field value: 20
